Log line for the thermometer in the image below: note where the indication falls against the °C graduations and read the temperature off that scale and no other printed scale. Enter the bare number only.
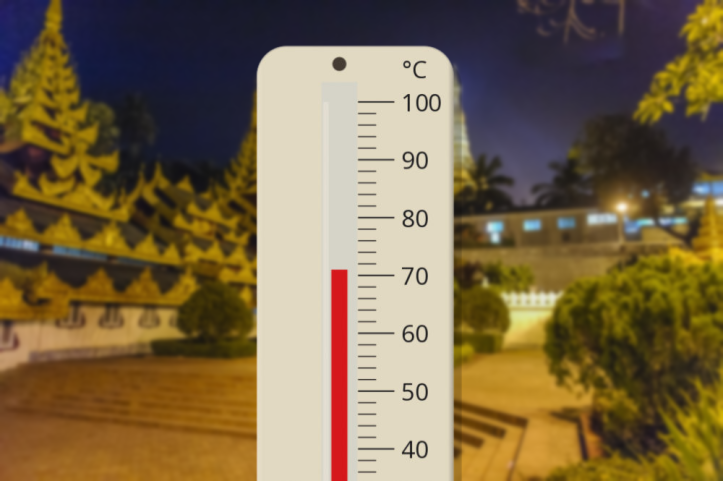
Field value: 71
